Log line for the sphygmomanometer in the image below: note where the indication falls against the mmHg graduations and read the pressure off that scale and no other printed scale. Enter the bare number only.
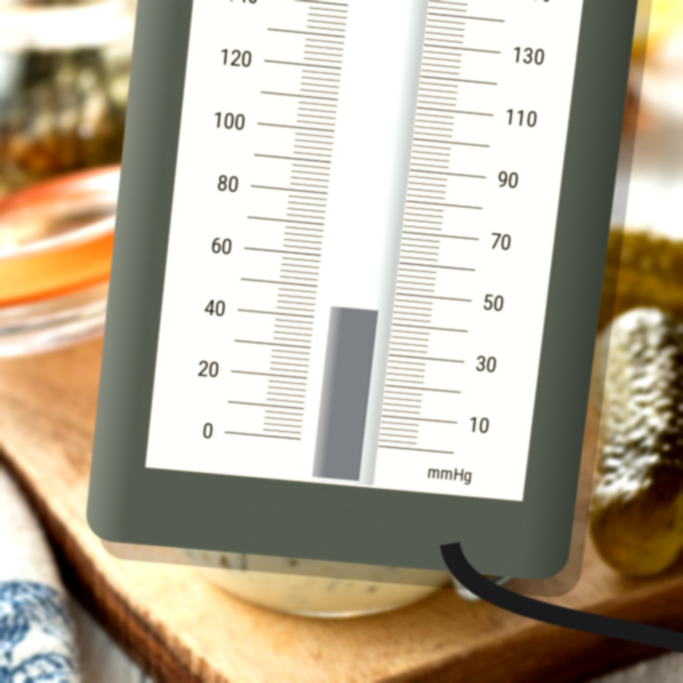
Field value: 44
